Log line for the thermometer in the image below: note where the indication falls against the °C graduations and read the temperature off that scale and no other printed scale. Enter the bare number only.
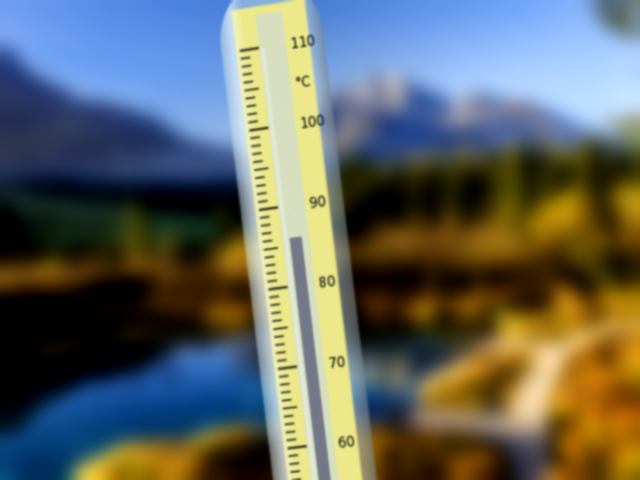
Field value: 86
